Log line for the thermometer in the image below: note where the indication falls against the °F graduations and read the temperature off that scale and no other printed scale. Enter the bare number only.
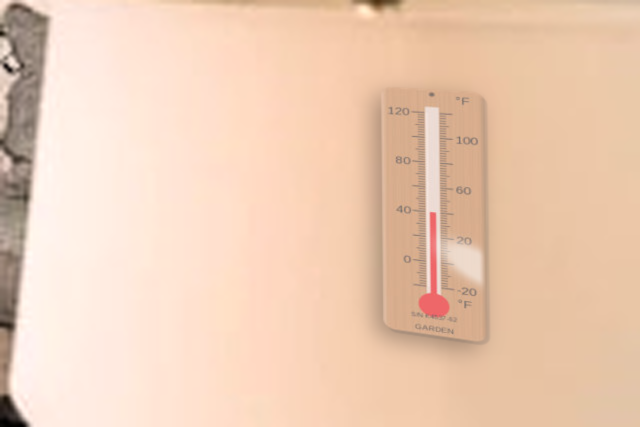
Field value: 40
